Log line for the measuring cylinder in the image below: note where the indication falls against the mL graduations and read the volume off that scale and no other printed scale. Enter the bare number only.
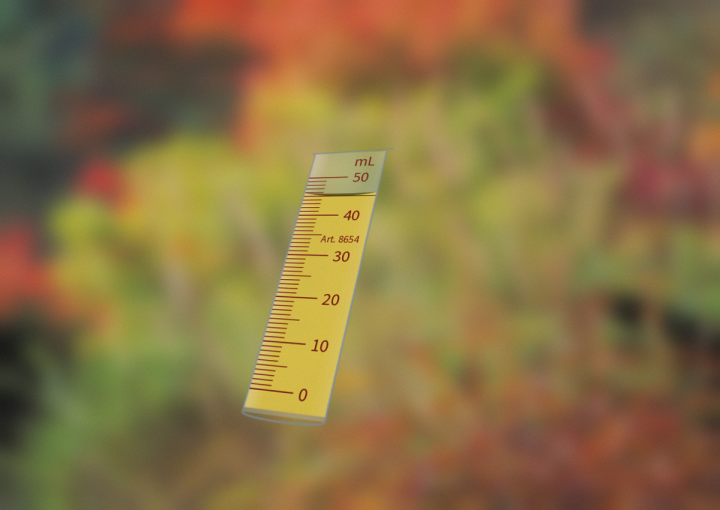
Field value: 45
